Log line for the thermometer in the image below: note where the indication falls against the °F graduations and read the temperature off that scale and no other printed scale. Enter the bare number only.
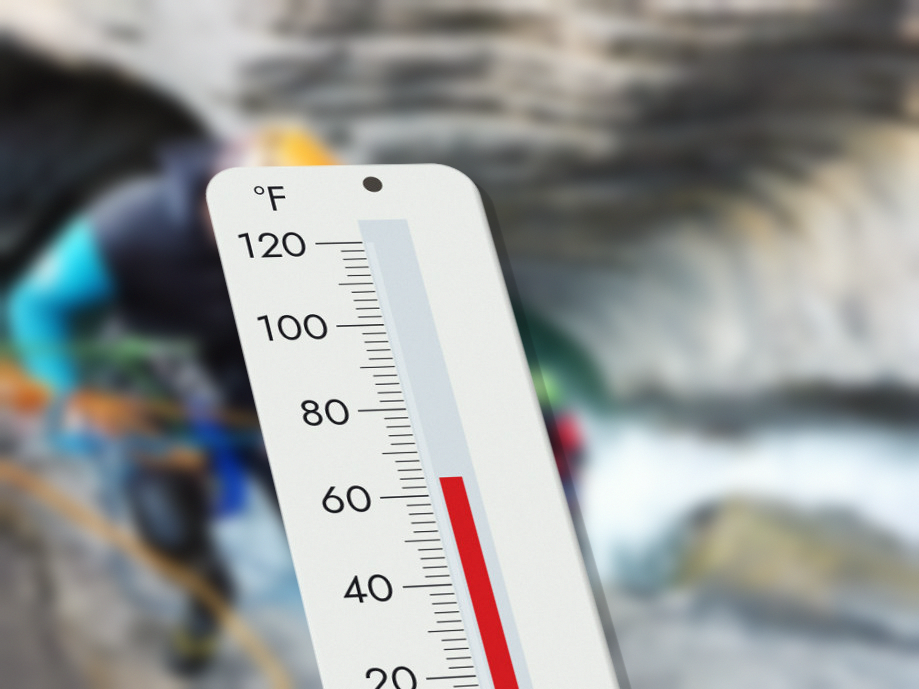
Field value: 64
